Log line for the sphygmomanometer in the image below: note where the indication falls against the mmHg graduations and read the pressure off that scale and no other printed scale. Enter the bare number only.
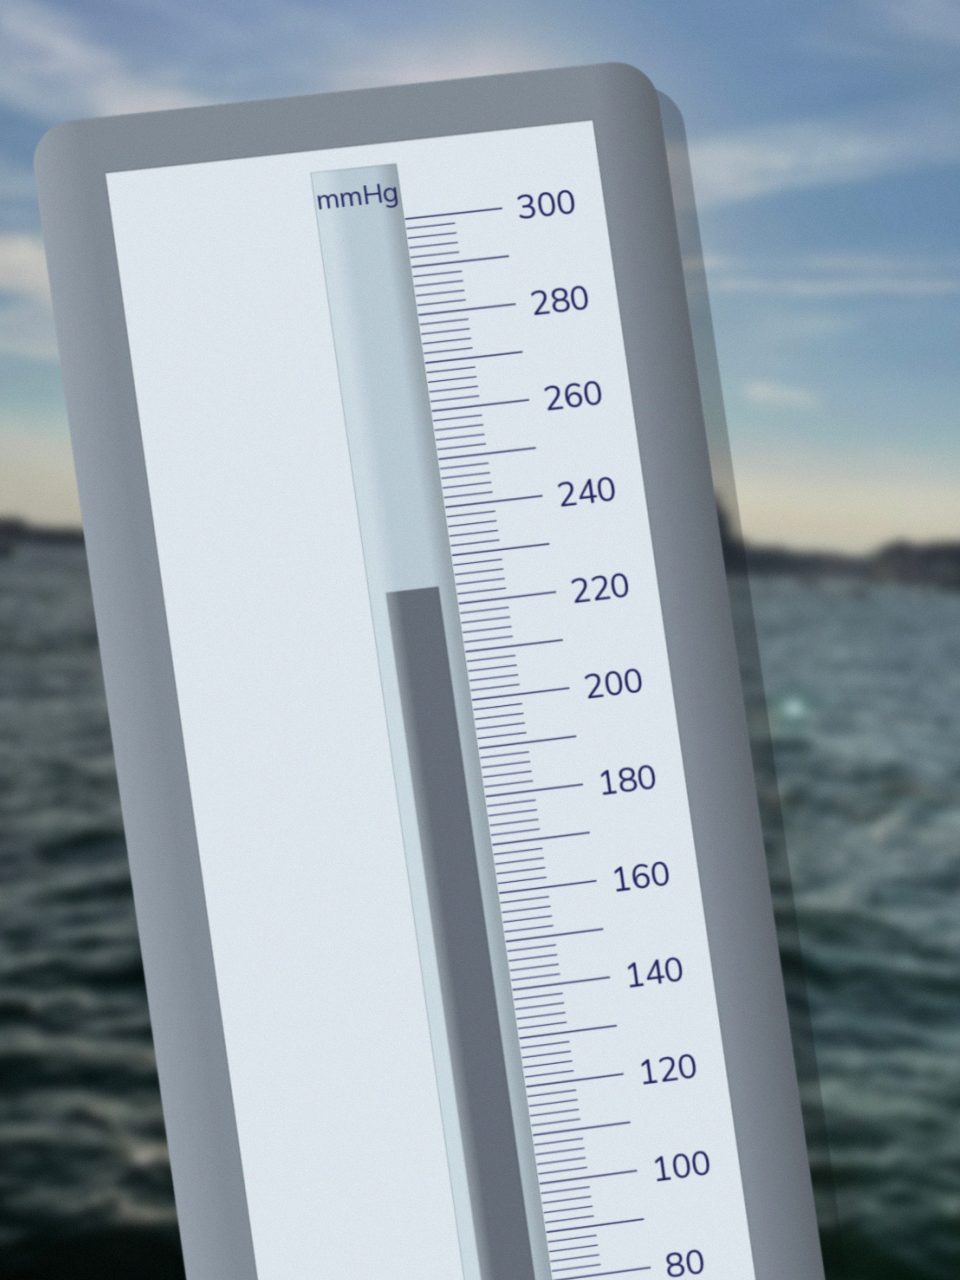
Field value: 224
